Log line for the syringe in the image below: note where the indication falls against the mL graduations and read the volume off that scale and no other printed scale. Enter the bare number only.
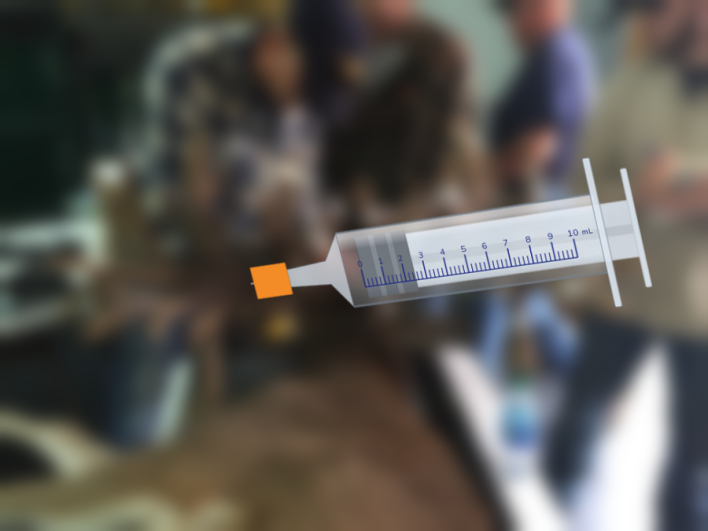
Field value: 0
